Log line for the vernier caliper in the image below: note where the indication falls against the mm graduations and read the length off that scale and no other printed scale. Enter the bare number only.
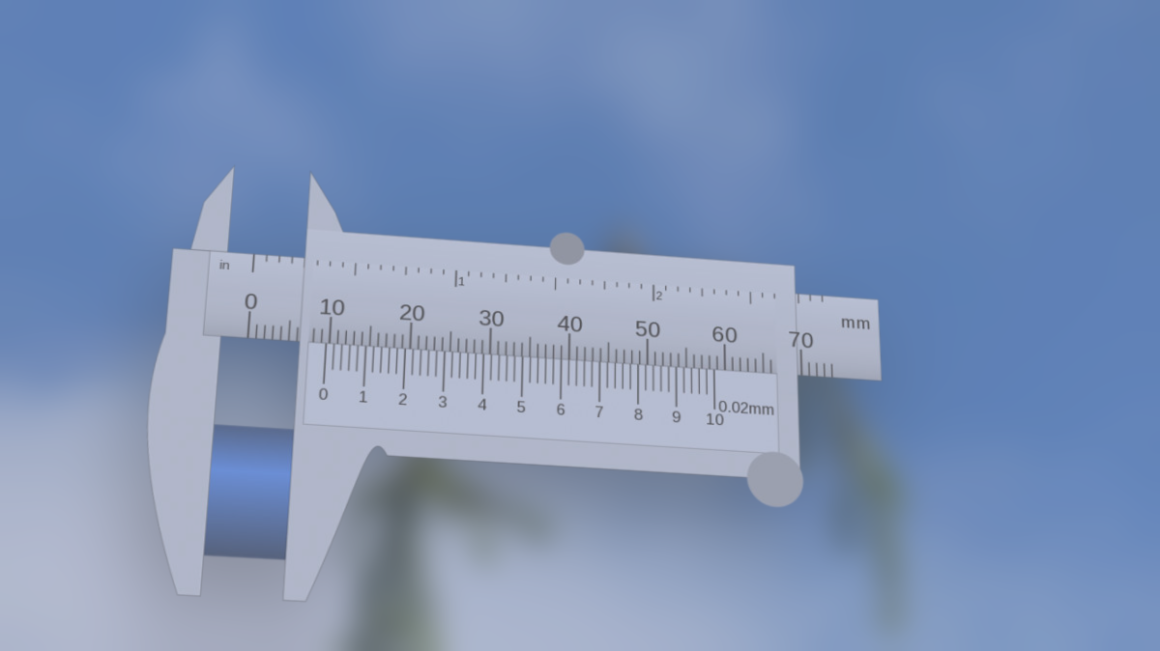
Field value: 9.6
